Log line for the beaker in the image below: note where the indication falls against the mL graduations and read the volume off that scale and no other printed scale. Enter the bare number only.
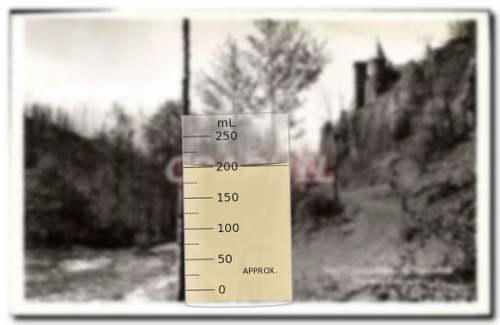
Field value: 200
